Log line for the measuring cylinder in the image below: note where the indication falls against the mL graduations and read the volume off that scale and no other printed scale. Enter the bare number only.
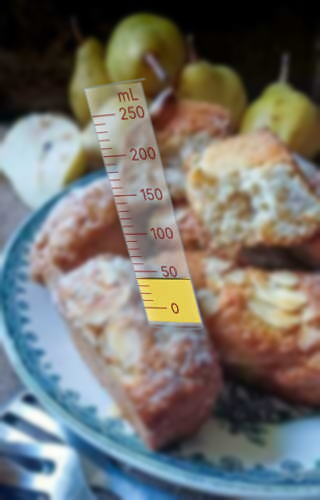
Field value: 40
